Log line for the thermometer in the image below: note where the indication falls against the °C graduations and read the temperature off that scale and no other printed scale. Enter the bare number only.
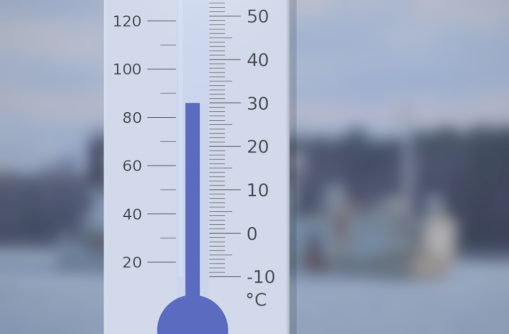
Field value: 30
